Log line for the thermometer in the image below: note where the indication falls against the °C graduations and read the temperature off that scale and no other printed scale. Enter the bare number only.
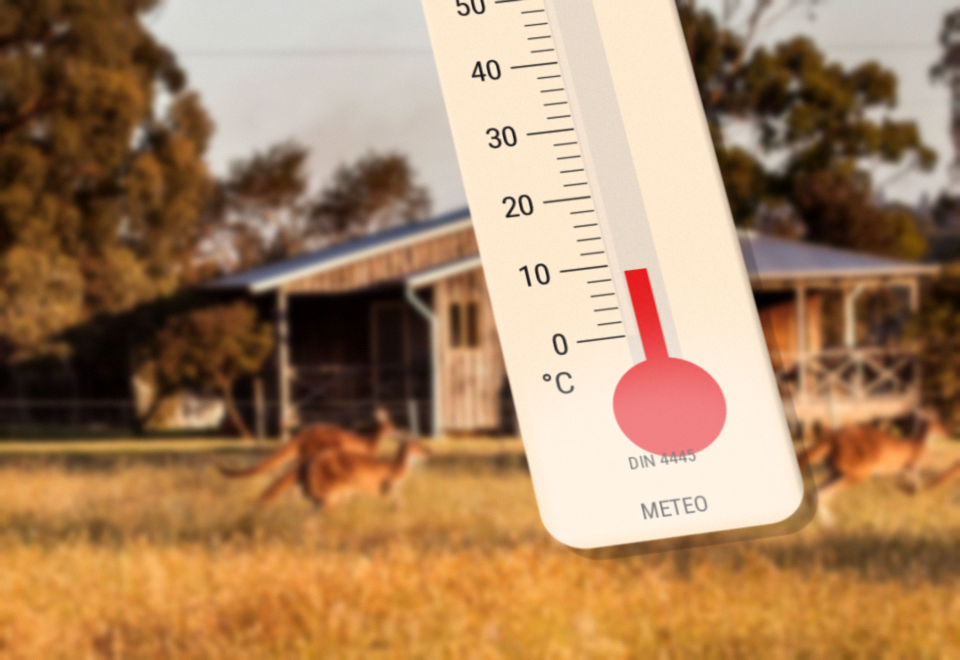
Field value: 9
